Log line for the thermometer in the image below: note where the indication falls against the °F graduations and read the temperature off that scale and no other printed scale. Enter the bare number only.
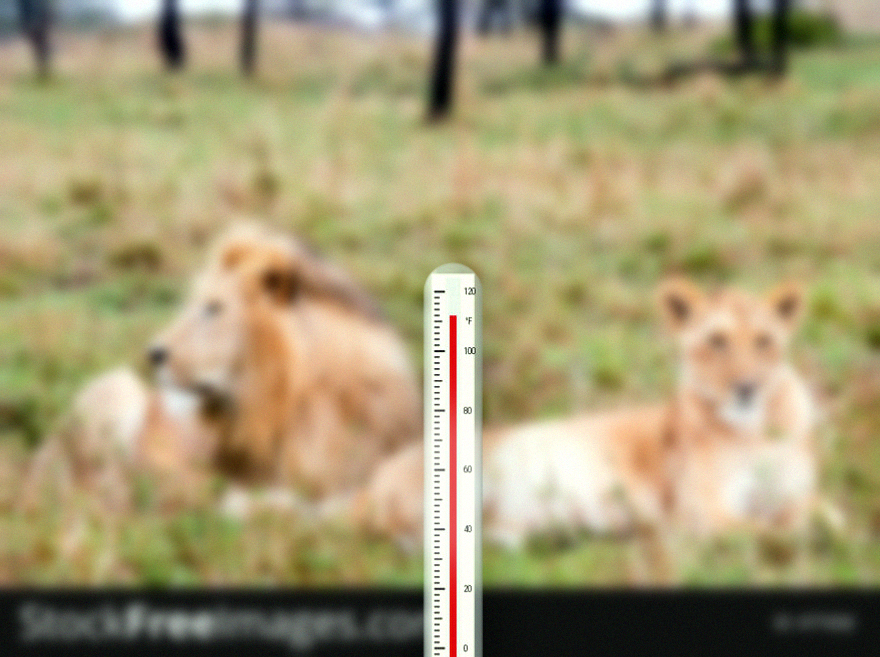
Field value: 112
